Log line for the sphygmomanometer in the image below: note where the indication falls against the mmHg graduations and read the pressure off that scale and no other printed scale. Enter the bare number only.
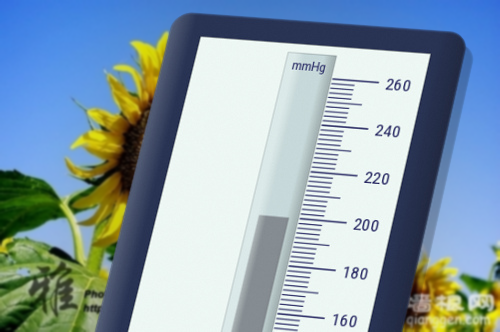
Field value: 200
